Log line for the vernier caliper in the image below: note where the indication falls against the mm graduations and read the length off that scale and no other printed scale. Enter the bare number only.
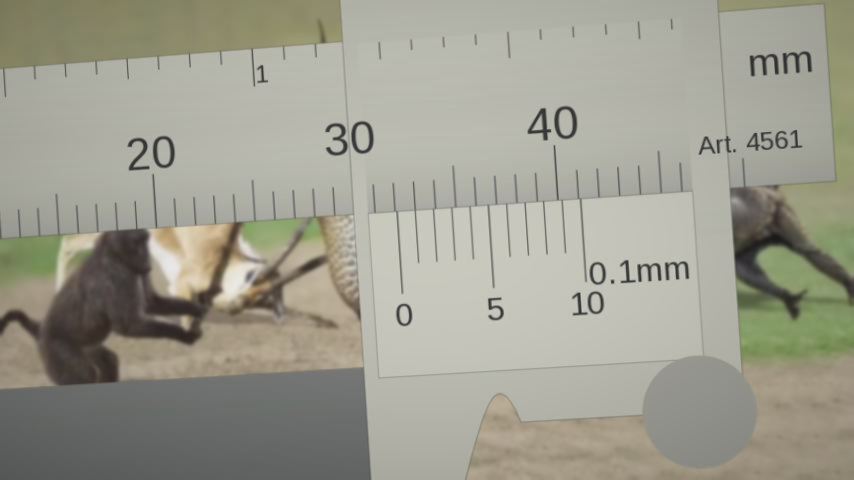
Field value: 32.1
